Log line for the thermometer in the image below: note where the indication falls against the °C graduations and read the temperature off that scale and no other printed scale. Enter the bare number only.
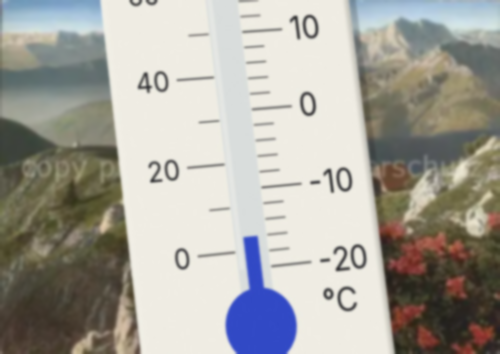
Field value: -16
